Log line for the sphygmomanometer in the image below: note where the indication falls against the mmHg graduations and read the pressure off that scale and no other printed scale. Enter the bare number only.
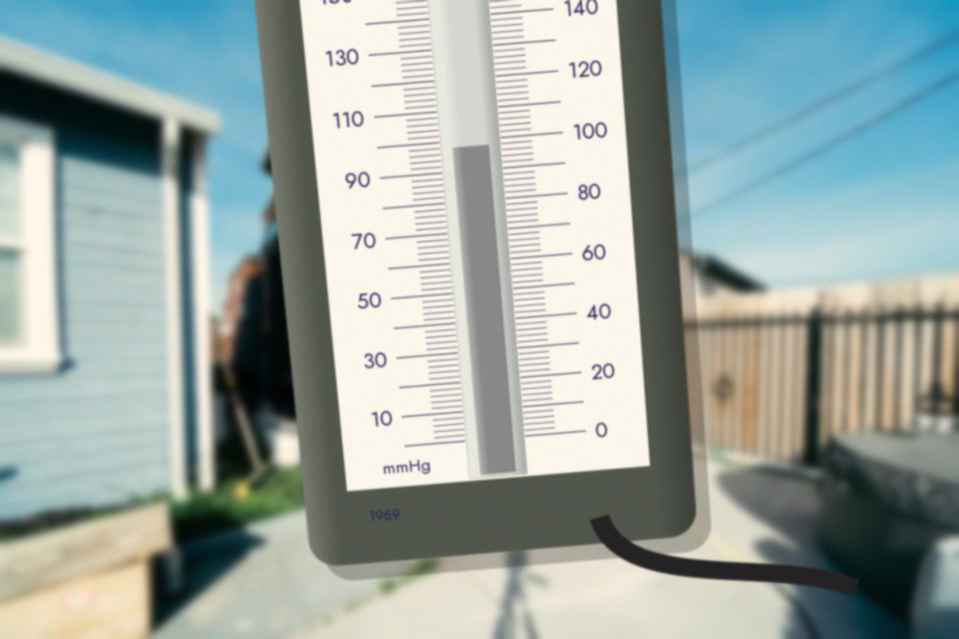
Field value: 98
